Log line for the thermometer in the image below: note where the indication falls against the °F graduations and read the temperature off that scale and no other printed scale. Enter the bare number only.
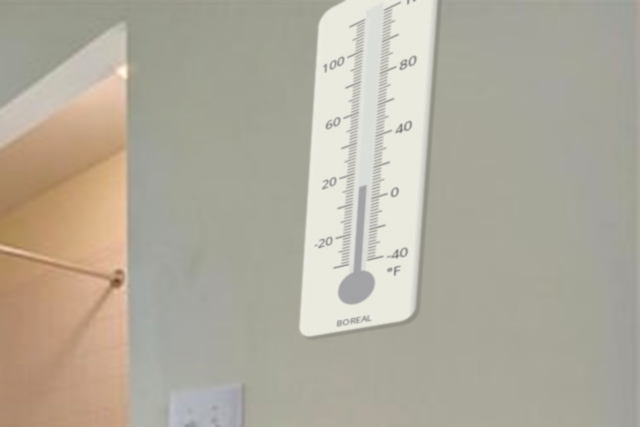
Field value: 10
